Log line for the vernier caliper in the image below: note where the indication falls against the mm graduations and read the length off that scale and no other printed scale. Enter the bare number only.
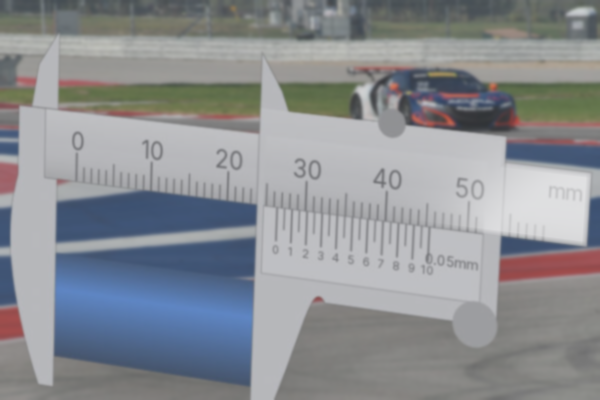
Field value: 26.4
